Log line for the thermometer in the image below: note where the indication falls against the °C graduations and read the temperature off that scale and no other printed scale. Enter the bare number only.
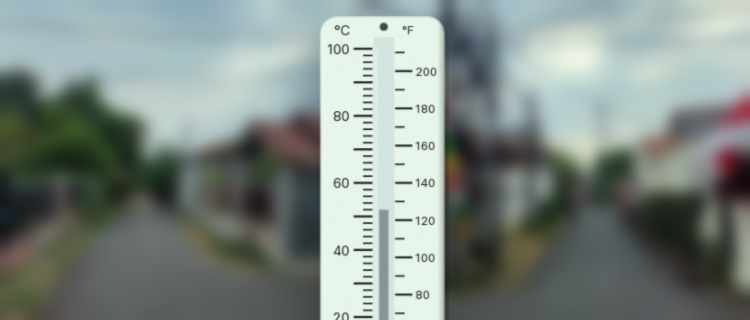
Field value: 52
